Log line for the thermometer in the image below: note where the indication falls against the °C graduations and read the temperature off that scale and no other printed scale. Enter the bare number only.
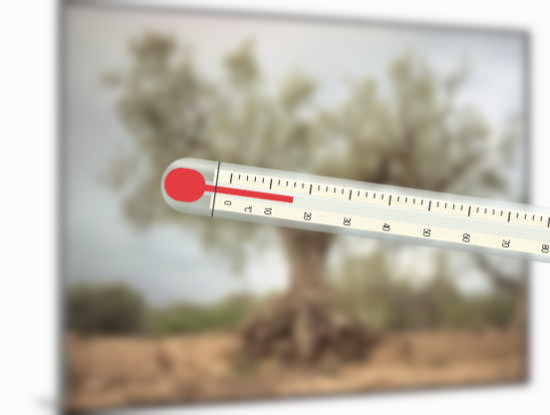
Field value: 16
